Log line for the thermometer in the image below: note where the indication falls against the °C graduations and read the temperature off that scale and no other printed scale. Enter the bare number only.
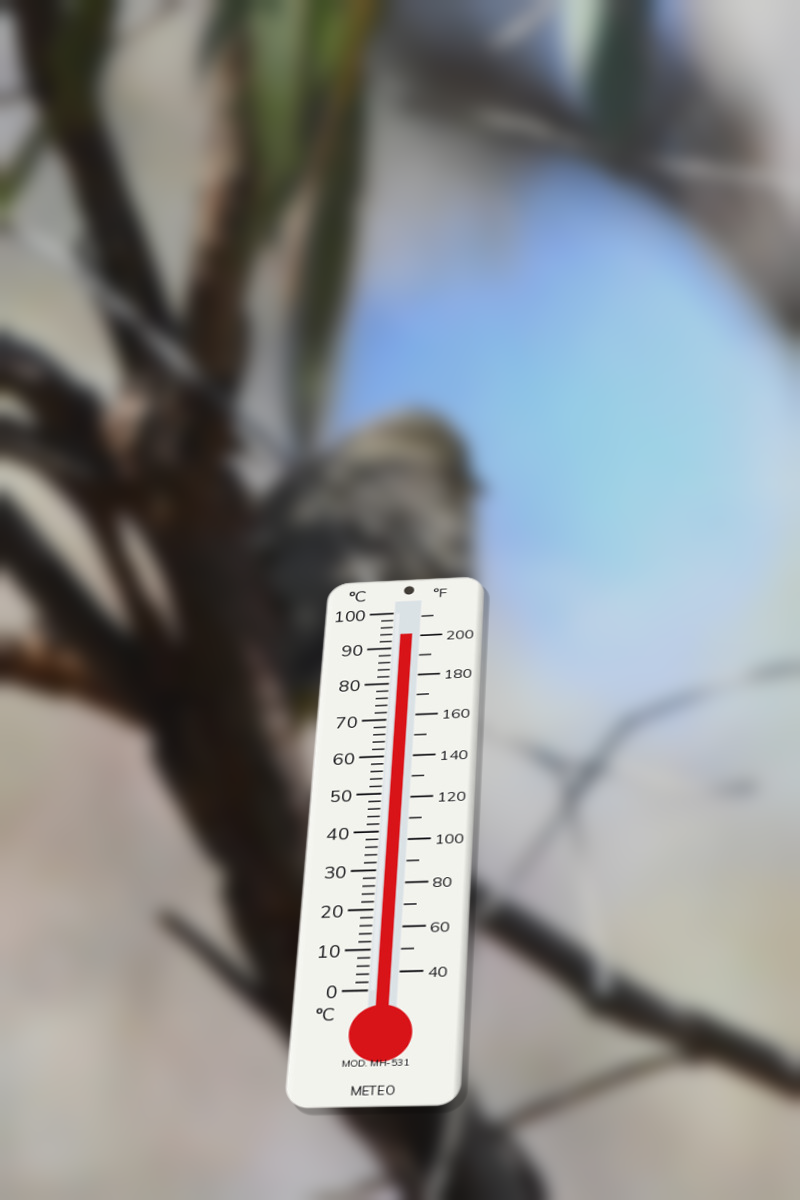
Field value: 94
